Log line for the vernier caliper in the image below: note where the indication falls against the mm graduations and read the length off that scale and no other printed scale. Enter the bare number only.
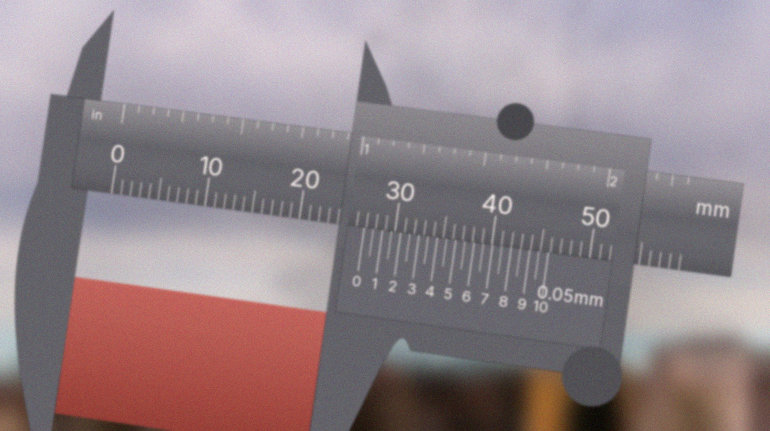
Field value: 26.8
